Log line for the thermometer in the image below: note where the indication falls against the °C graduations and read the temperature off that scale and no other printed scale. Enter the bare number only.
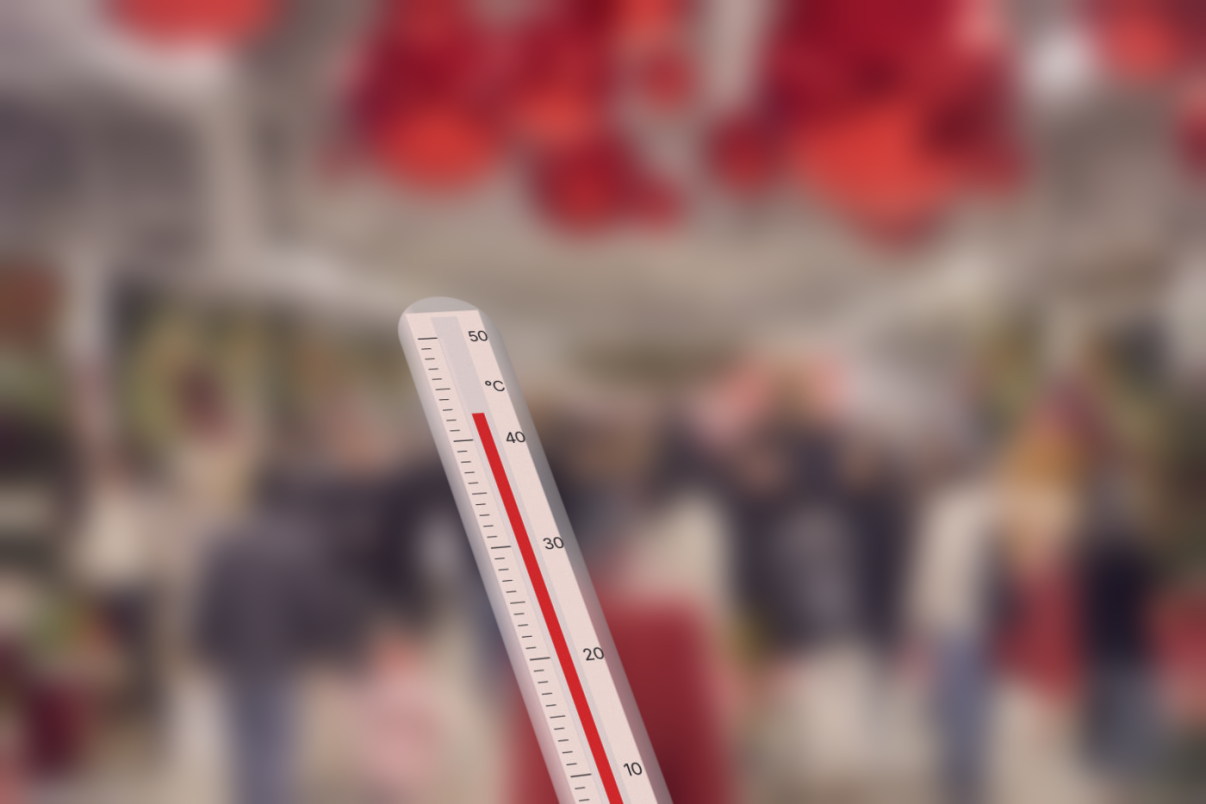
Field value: 42.5
